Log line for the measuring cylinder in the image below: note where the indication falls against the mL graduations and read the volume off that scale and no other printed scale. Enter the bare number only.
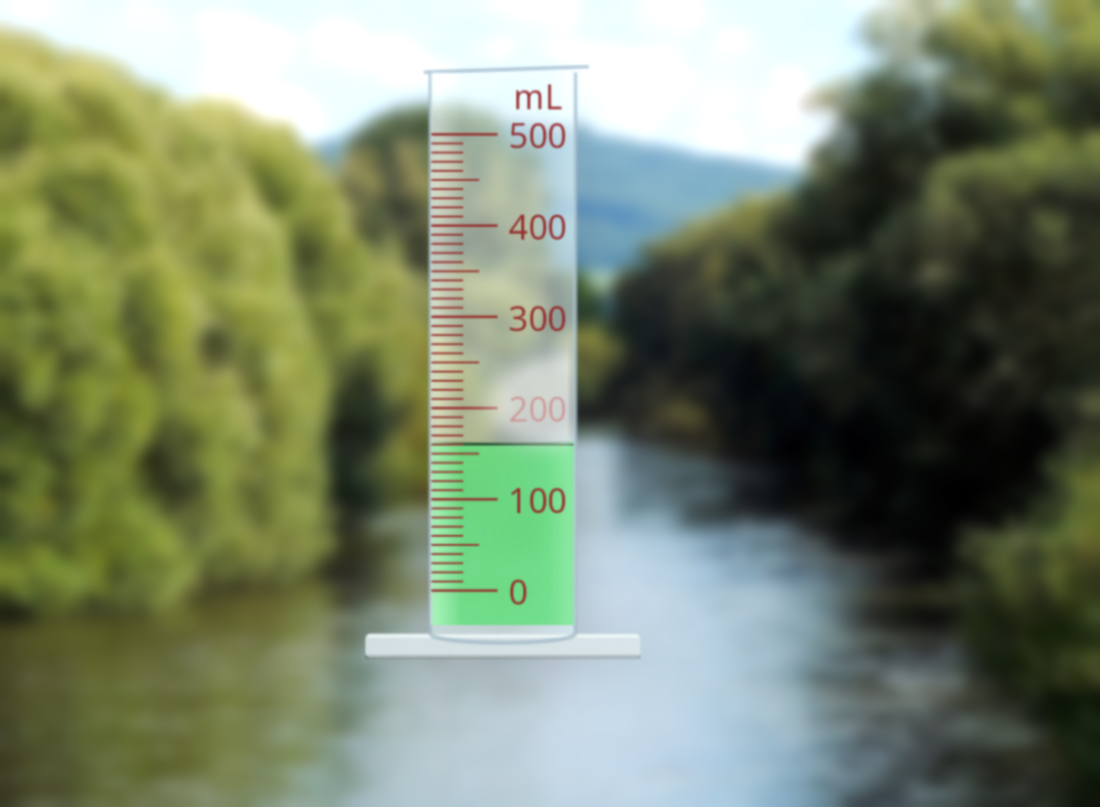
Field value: 160
